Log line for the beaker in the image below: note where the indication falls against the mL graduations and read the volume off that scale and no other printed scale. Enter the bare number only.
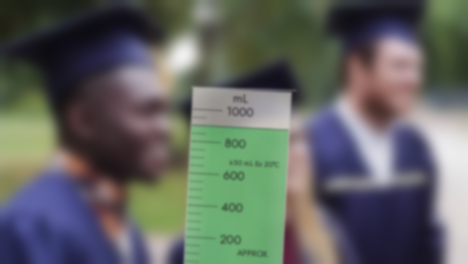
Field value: 900
